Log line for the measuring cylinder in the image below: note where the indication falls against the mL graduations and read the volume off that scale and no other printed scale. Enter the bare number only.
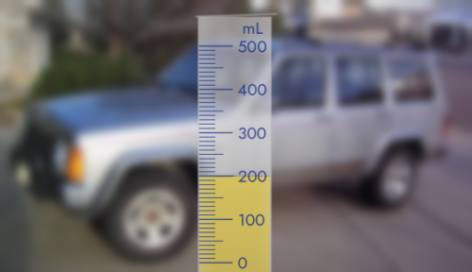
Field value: 200
